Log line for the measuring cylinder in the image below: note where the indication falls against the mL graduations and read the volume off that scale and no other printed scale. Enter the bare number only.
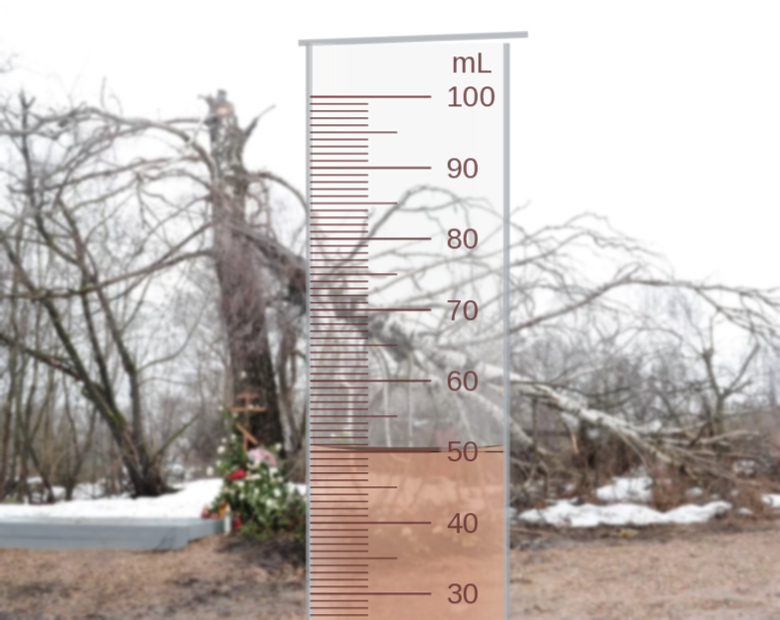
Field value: 50
